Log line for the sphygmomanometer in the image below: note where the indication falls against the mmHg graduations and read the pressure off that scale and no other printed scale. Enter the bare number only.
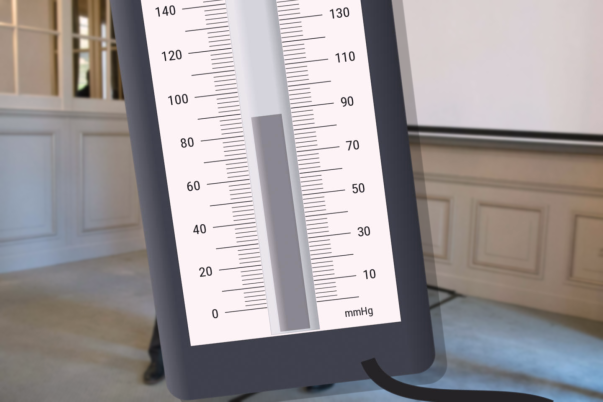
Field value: 88
